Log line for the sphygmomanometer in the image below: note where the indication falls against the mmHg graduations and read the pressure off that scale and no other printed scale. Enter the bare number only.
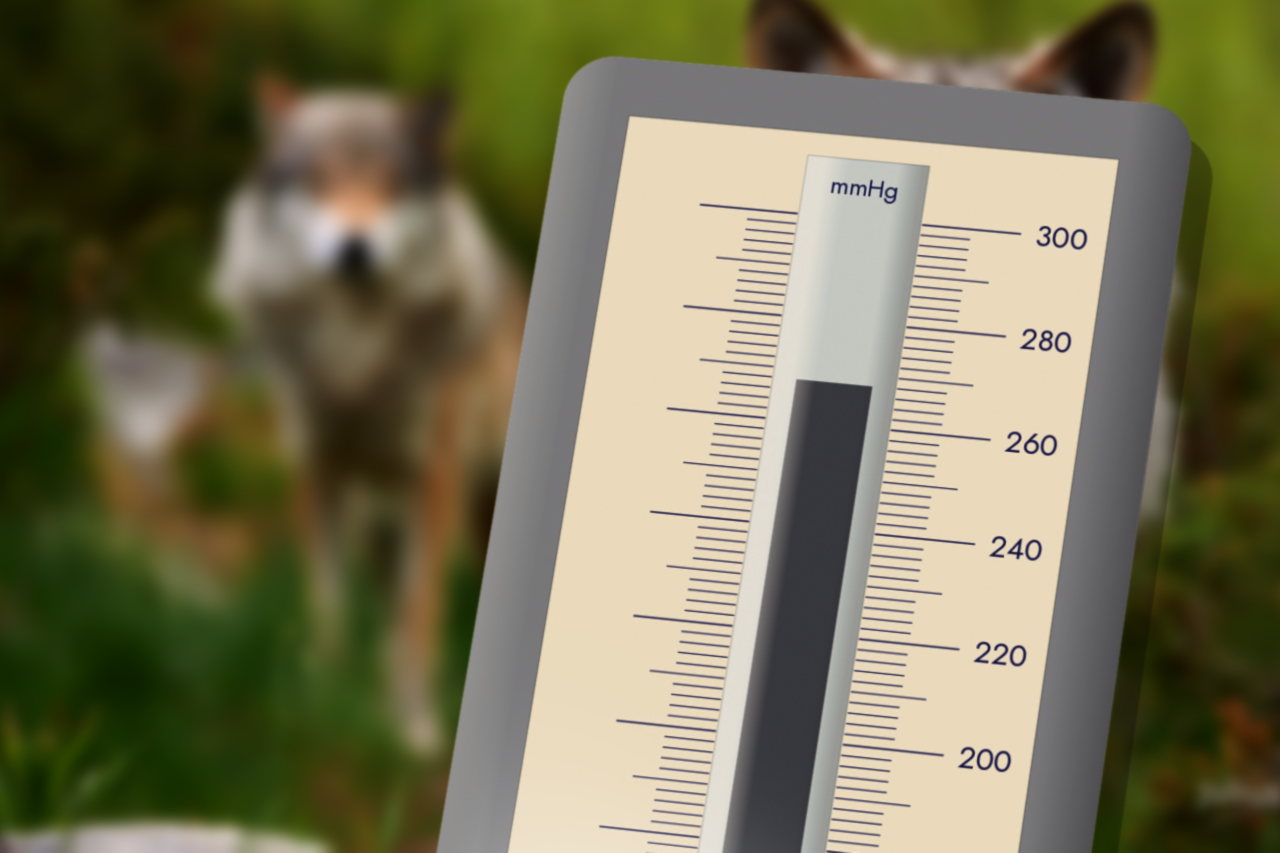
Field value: 268
